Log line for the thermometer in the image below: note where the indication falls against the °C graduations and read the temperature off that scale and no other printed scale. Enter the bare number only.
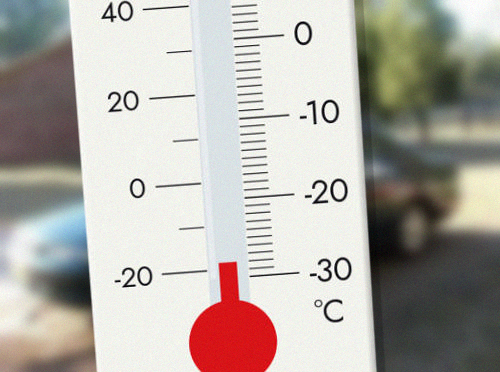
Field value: -28
